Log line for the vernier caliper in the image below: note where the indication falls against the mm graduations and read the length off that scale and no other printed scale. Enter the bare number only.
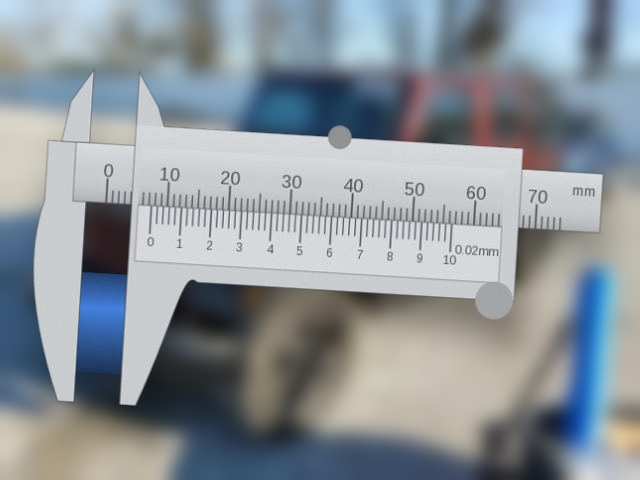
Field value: 7.4
